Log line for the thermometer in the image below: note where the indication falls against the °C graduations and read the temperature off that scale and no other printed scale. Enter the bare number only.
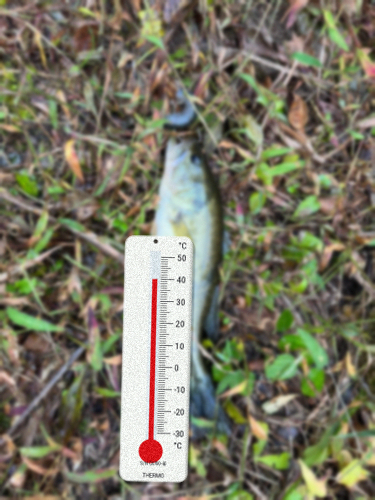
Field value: 40
